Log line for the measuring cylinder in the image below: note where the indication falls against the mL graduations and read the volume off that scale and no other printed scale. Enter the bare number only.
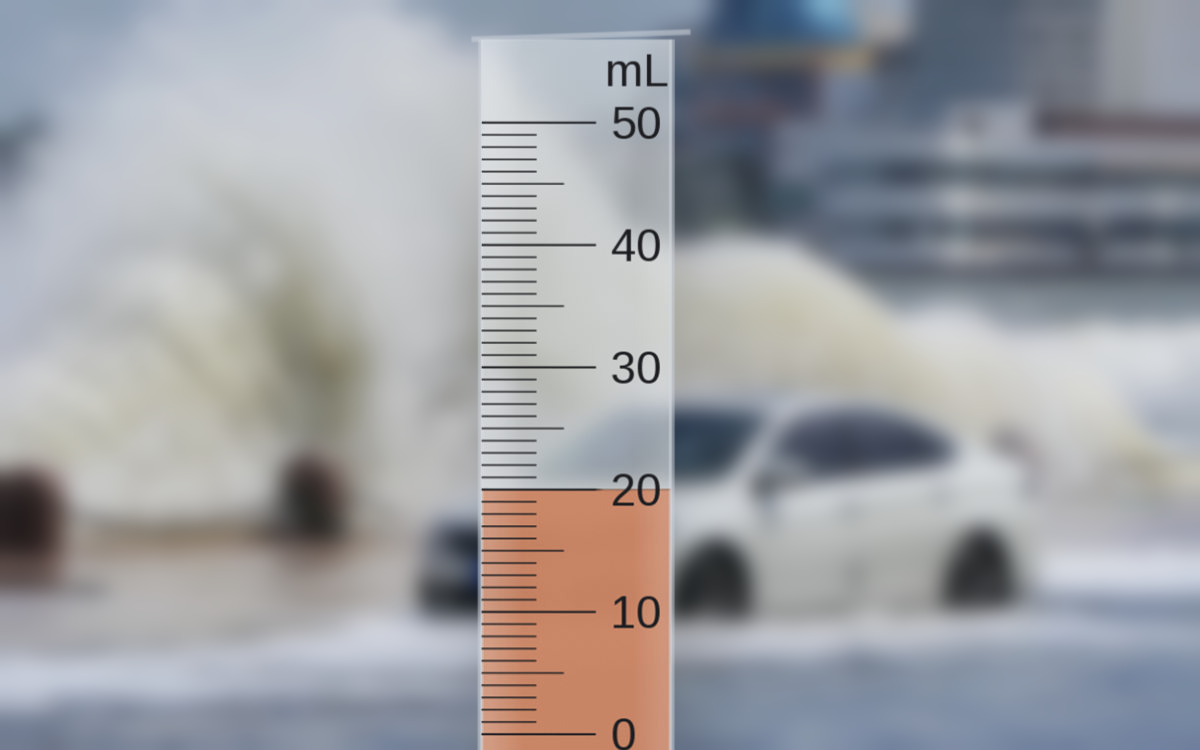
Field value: 20
